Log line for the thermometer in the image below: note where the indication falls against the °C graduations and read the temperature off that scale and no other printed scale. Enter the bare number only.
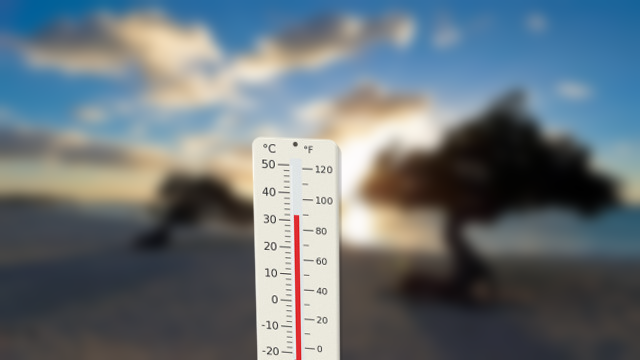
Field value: 32
